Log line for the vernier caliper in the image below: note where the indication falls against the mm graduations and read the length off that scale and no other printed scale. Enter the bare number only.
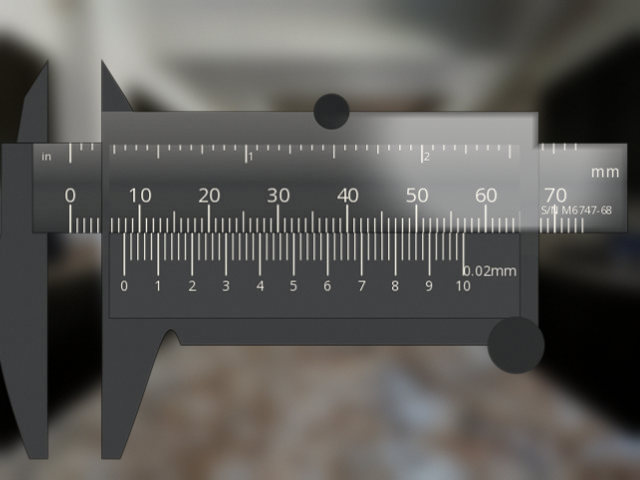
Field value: 7.8
